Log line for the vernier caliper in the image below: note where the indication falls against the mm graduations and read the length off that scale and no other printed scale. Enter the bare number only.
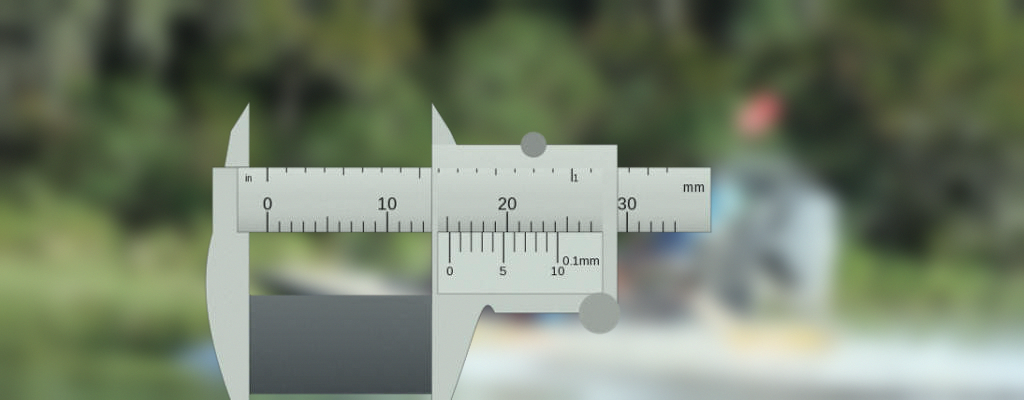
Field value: 15.2
